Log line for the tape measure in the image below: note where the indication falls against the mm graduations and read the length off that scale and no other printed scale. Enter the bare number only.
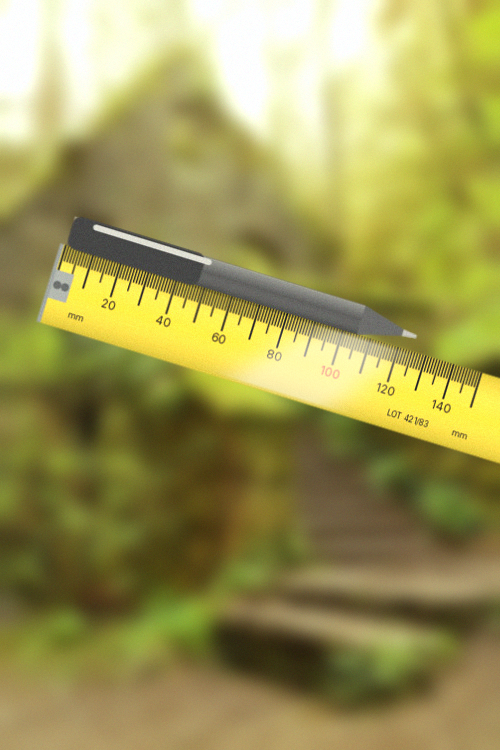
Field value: 125
